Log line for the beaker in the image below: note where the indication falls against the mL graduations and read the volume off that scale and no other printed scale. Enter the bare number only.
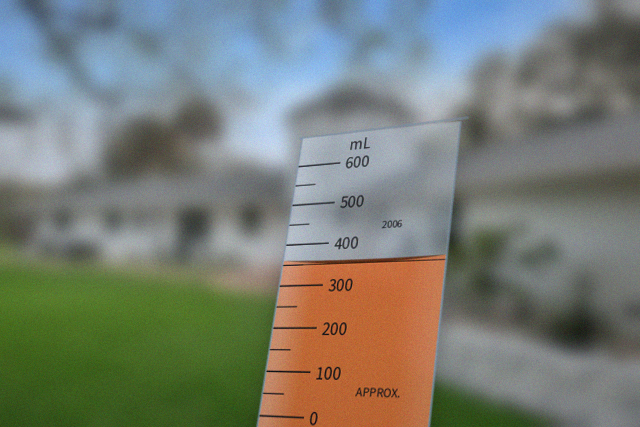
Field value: 350
